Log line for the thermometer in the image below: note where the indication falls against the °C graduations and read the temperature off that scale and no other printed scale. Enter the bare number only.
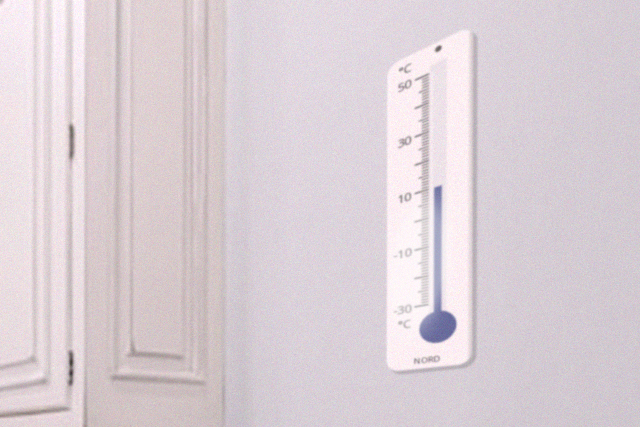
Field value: 10
